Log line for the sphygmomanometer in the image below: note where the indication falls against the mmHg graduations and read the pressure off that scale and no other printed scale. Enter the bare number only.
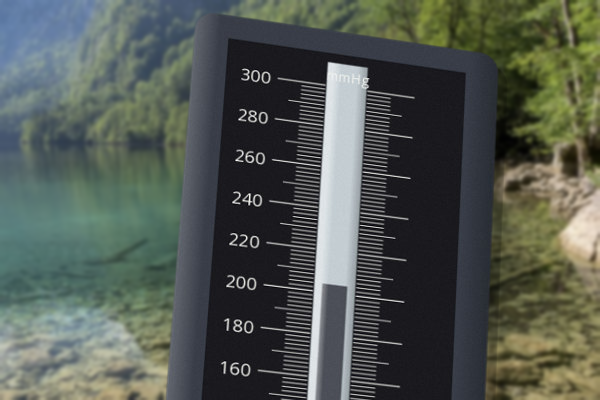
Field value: 204
